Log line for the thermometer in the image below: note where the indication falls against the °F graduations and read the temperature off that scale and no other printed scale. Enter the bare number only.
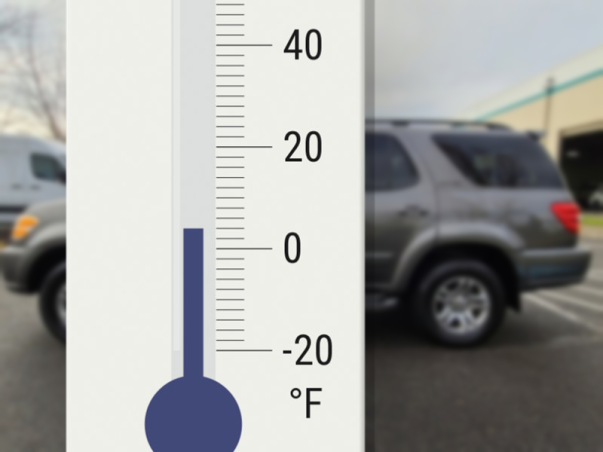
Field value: 4
